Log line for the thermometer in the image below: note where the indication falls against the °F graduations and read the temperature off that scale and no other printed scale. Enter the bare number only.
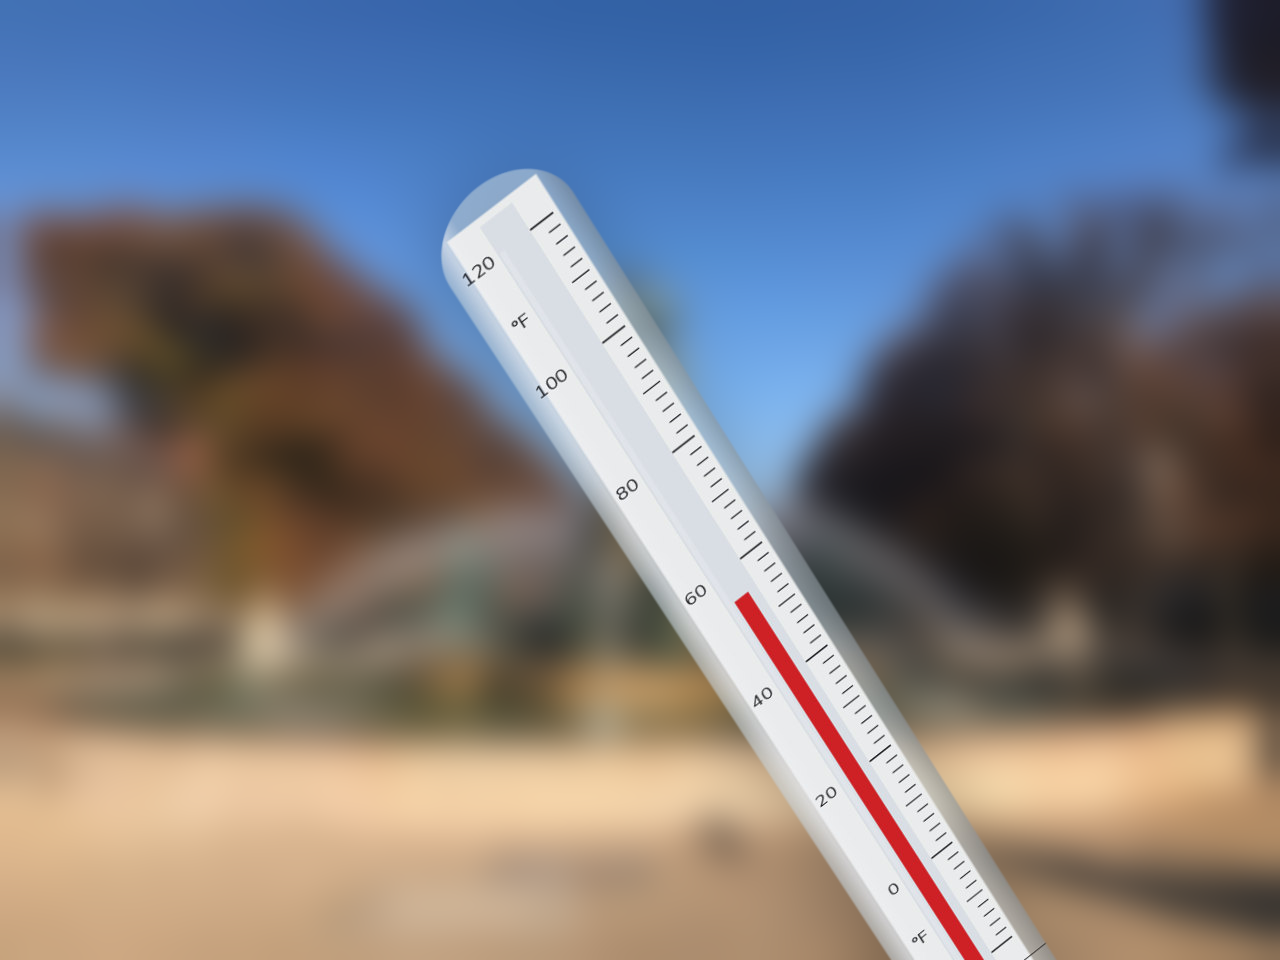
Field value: 55
